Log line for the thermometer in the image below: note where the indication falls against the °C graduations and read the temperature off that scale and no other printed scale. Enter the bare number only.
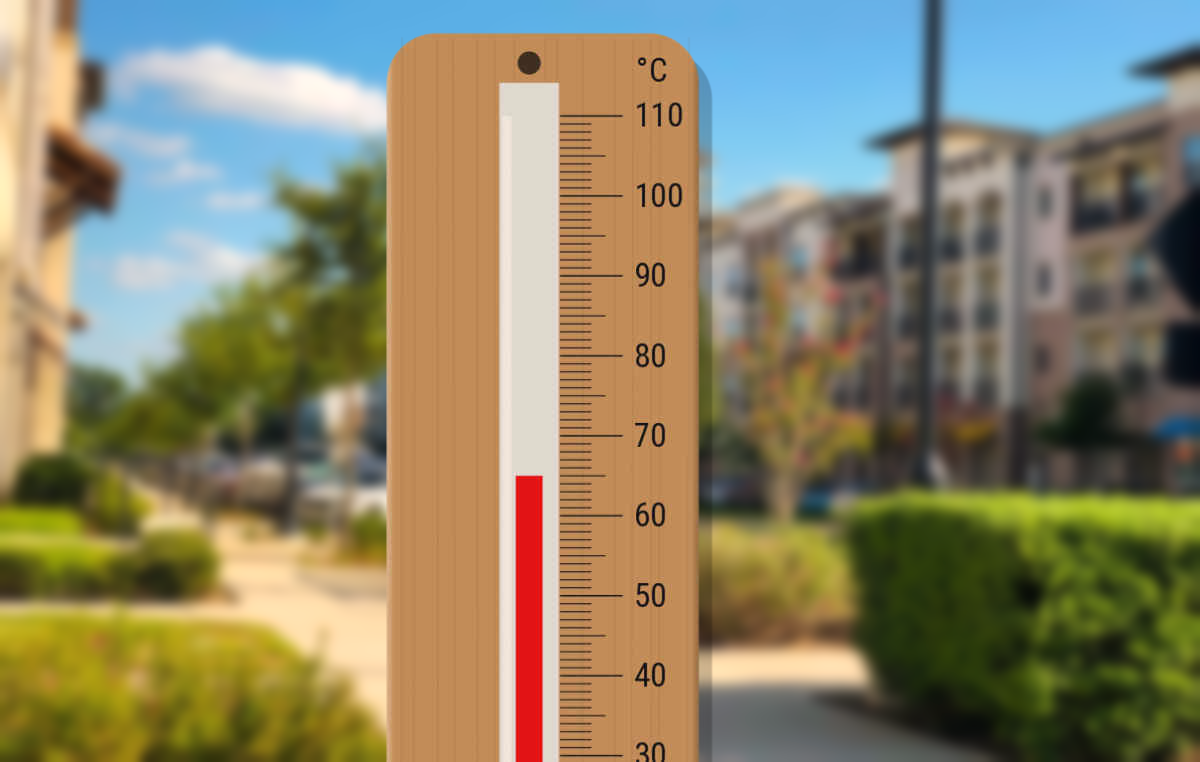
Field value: 65
